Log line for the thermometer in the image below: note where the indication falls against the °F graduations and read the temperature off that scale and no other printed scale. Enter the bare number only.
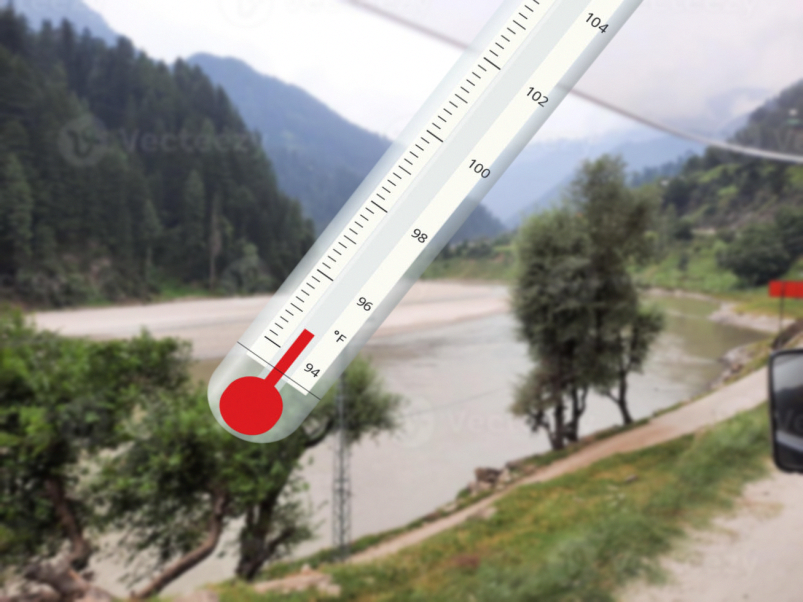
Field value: 94.7
